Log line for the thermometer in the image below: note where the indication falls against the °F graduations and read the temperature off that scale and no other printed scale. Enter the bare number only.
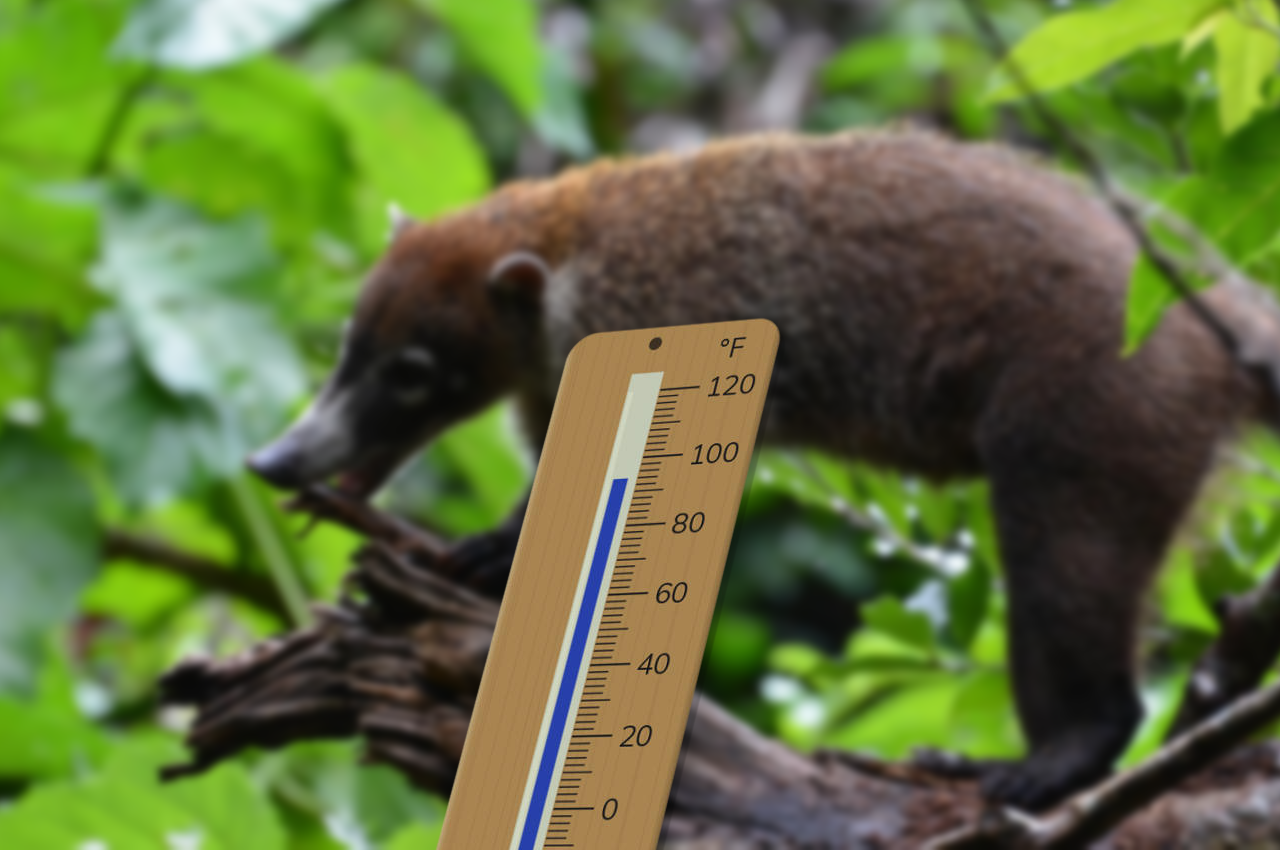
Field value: 94
